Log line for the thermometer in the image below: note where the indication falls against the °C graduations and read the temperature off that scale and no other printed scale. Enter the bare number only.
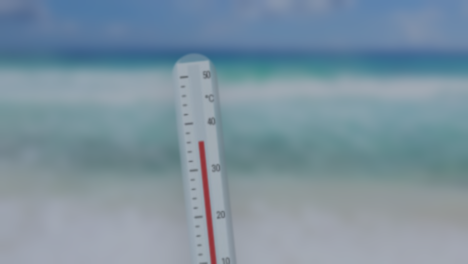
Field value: 36
